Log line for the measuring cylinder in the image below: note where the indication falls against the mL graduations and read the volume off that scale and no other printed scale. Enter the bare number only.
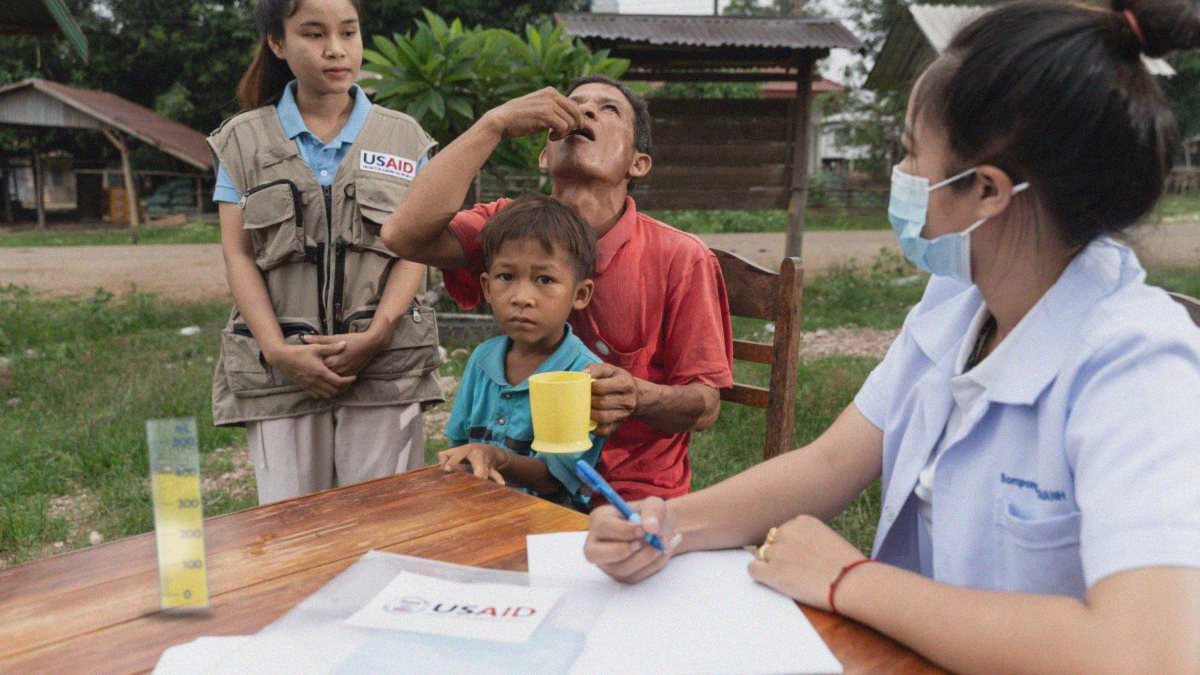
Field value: 400
